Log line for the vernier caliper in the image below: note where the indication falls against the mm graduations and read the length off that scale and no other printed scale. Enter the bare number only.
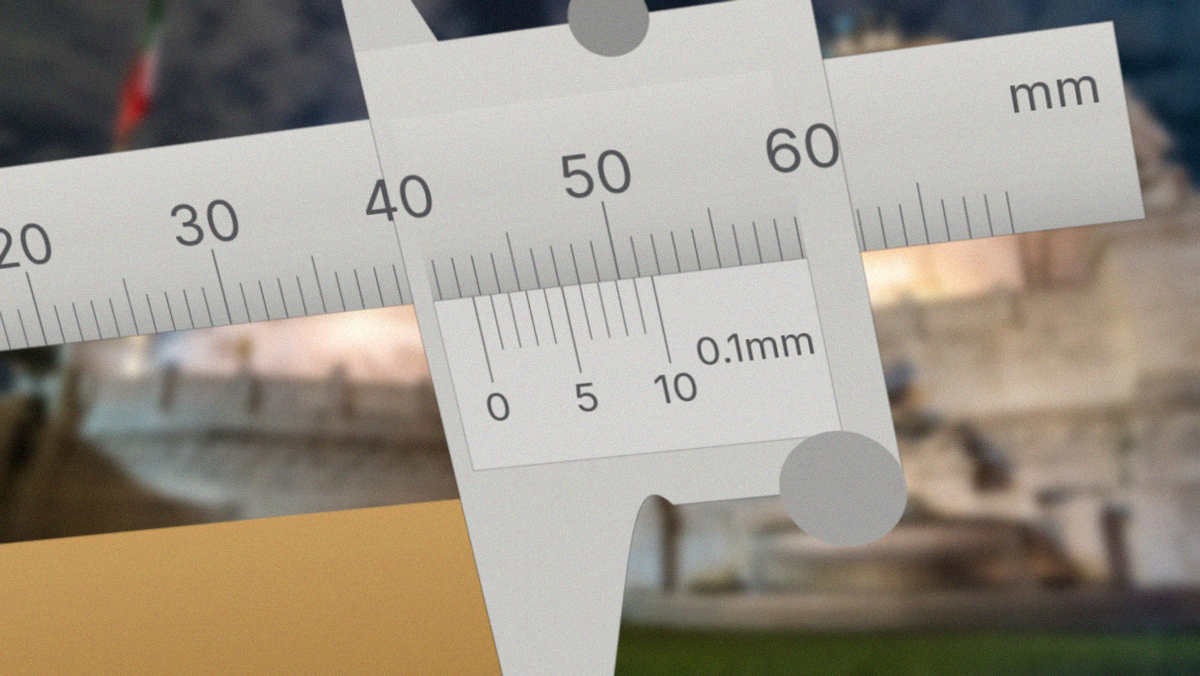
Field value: 42.6
